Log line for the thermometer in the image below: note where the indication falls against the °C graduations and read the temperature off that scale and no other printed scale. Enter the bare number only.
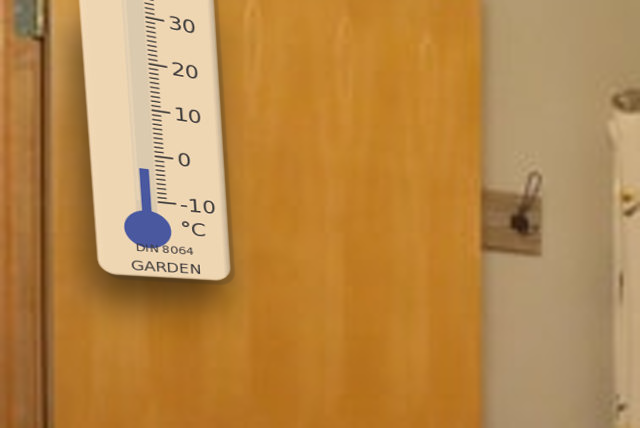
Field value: -3
